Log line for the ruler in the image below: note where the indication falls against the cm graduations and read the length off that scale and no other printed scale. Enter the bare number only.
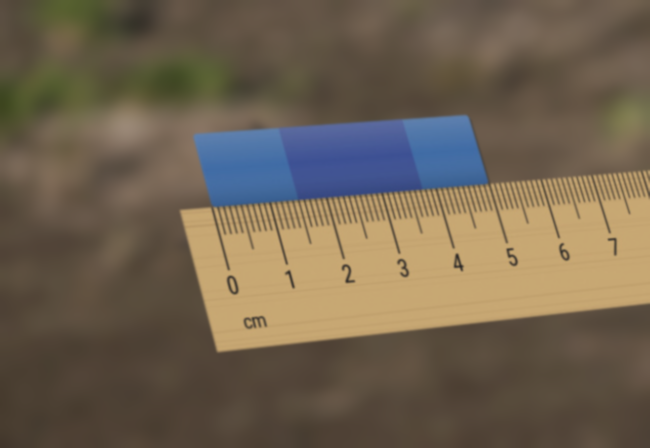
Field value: 5
